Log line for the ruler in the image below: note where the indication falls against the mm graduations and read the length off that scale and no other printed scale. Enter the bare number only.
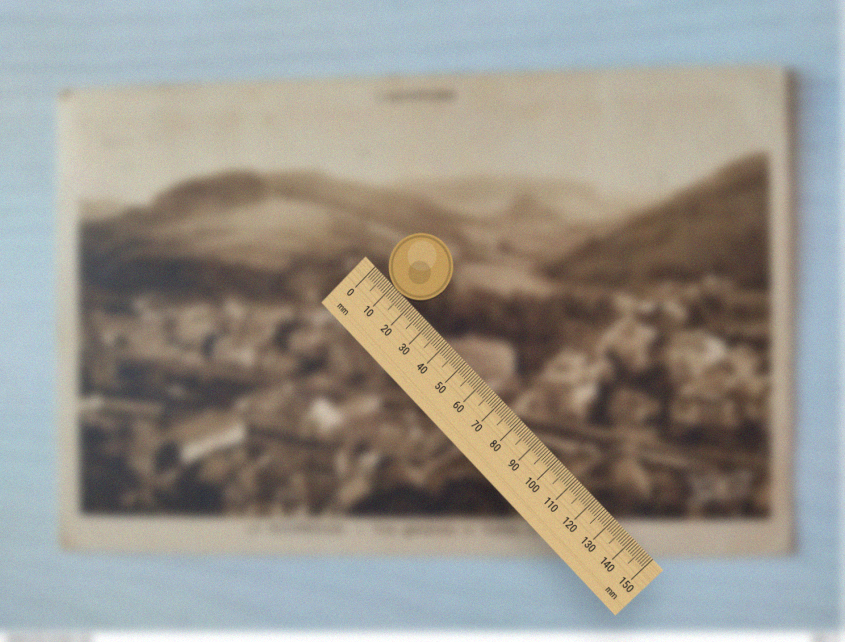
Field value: 25
